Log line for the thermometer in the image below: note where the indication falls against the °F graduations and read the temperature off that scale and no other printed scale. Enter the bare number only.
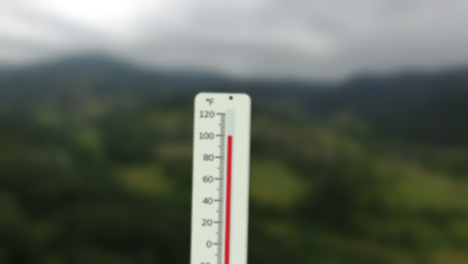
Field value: 100
